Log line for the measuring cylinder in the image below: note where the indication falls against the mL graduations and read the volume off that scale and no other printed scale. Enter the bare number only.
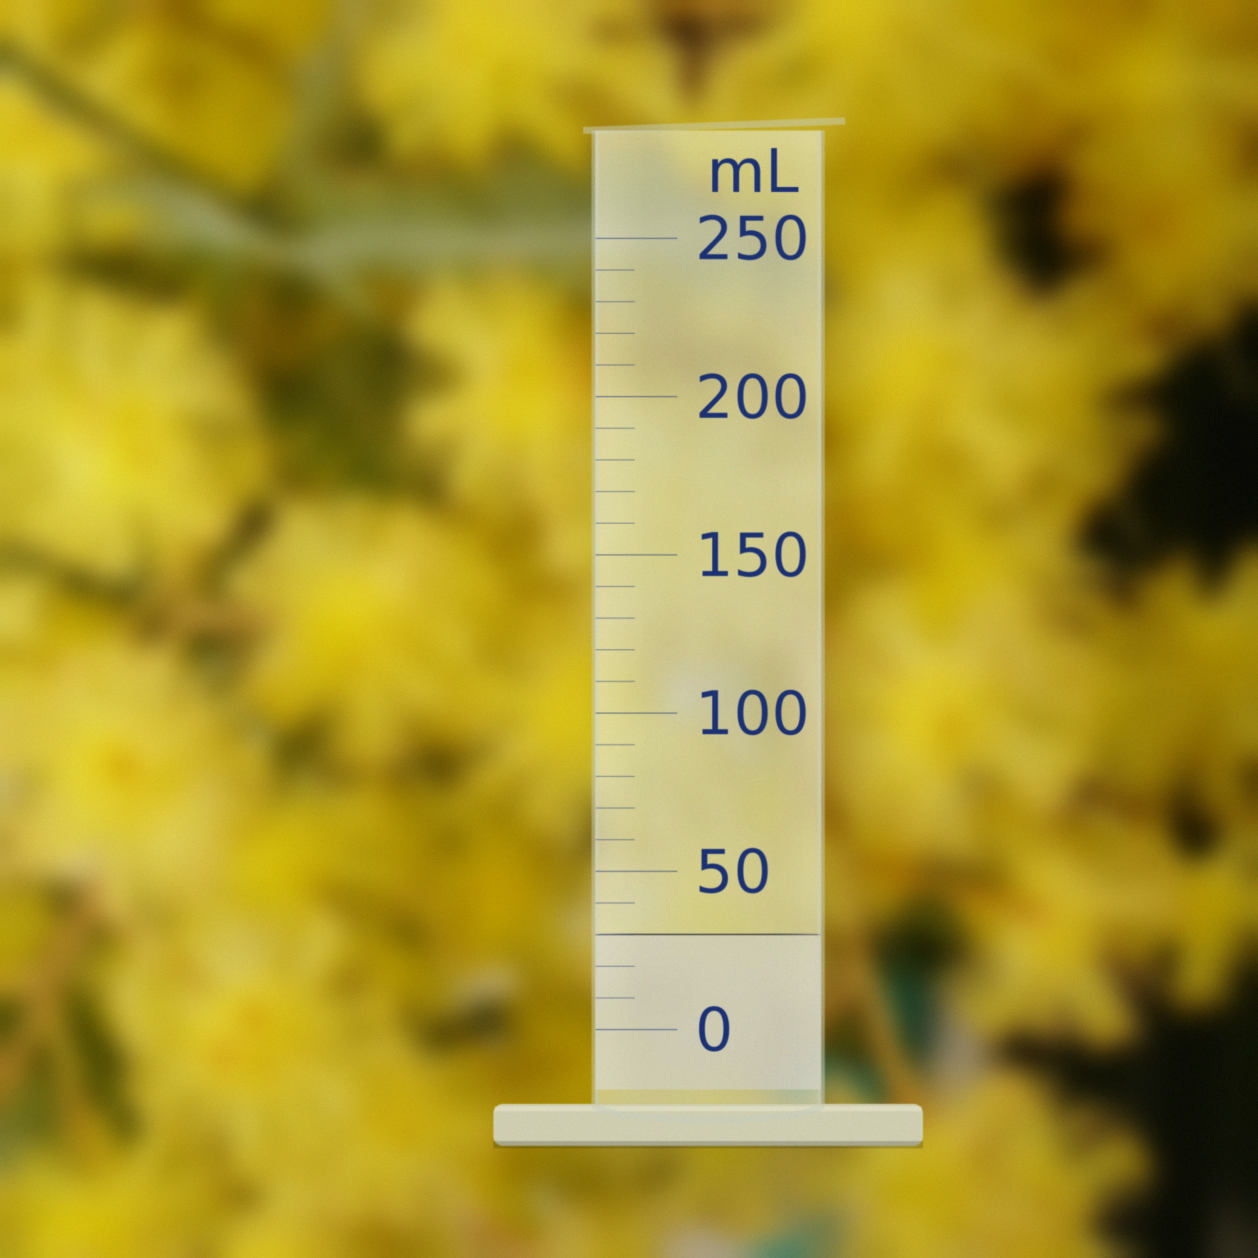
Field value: 30
